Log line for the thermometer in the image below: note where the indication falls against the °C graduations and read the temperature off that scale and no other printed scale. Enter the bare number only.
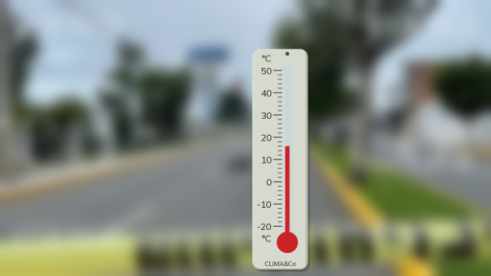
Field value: 16
